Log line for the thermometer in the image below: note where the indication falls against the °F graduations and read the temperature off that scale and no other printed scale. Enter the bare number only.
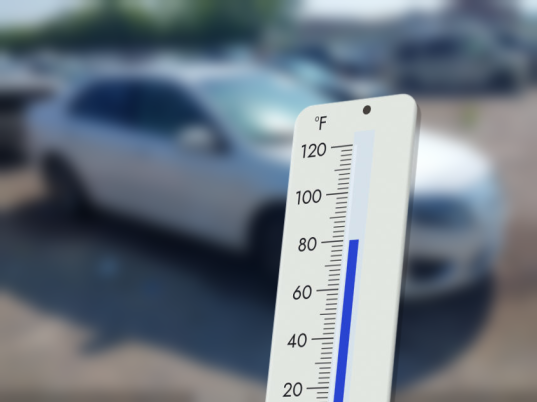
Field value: 80
